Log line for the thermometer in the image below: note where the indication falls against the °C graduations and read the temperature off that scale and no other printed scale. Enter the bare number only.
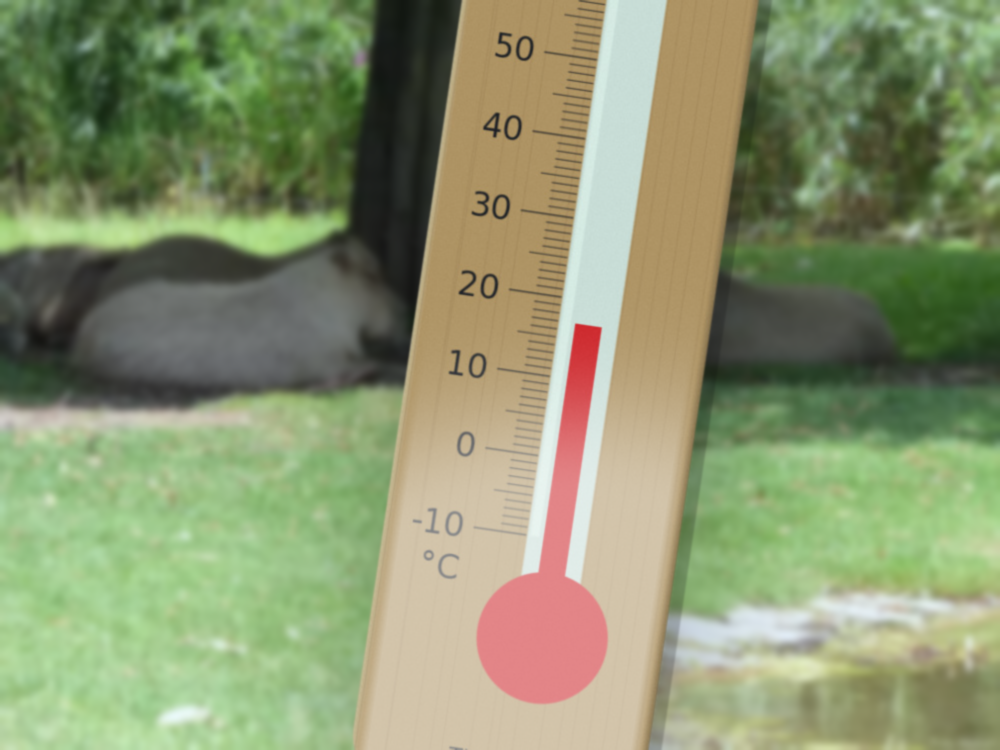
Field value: 17
